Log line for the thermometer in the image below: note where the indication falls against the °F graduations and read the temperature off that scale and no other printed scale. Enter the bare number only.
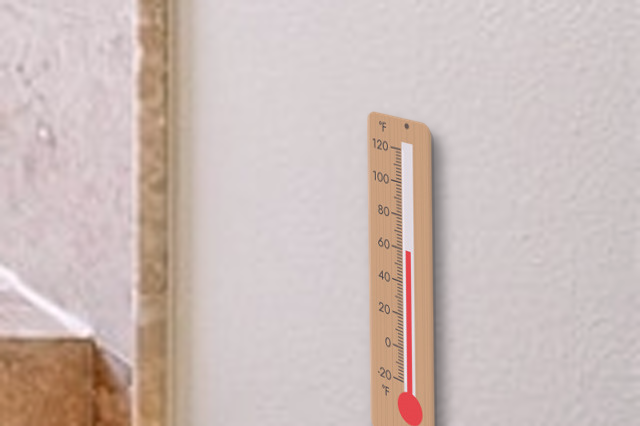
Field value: 60
